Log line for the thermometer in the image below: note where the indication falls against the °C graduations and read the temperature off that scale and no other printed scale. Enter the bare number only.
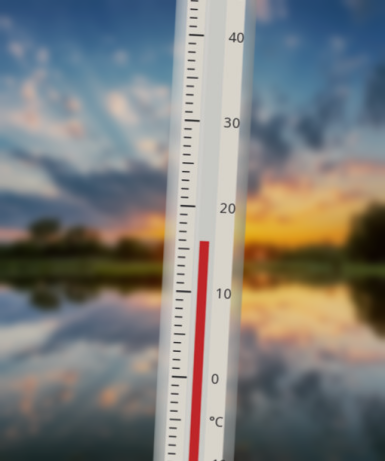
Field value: 16
